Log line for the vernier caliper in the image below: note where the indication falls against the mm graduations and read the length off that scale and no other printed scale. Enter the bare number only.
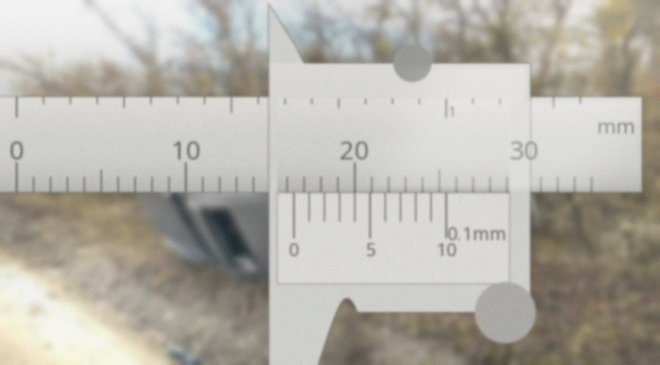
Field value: 16.4
